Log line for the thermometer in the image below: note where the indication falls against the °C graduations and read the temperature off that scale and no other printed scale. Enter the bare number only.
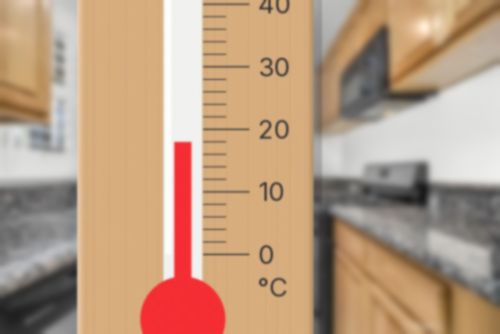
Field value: 18
